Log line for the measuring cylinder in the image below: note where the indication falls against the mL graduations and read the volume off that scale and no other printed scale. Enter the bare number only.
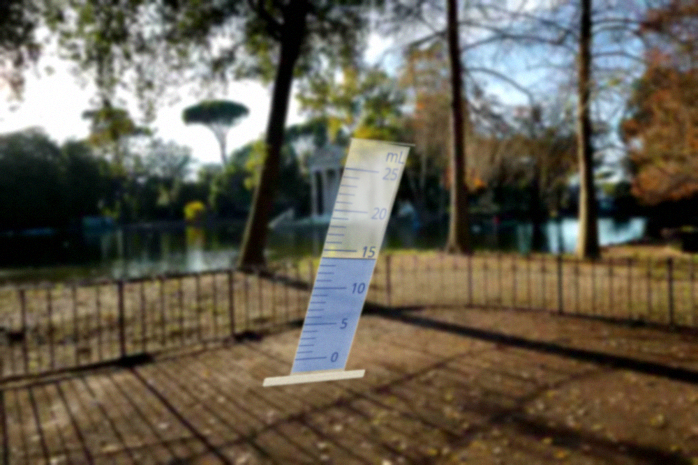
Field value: 14
